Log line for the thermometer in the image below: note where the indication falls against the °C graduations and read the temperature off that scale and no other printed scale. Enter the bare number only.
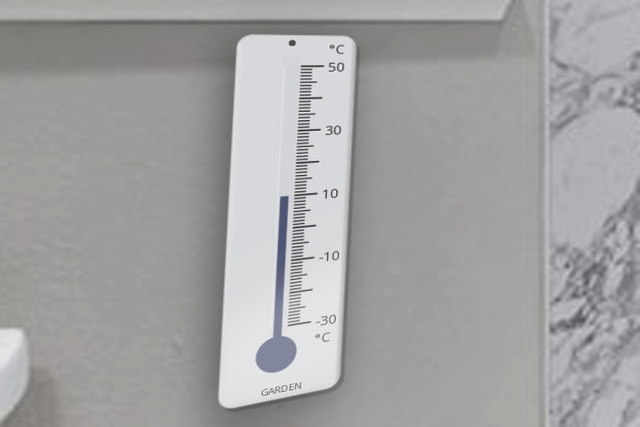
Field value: 10
